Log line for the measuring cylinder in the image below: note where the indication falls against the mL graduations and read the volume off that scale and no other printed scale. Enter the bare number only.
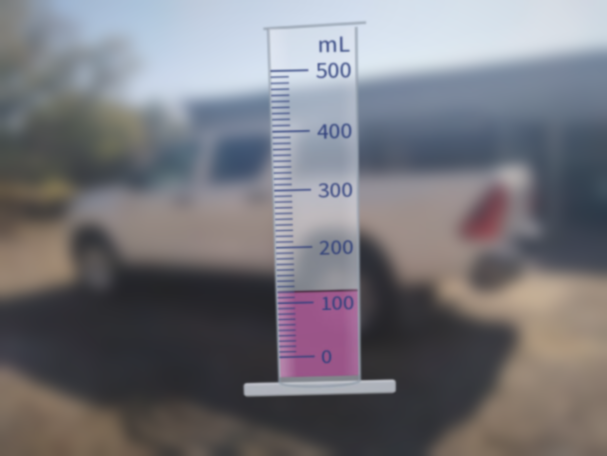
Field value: 120
